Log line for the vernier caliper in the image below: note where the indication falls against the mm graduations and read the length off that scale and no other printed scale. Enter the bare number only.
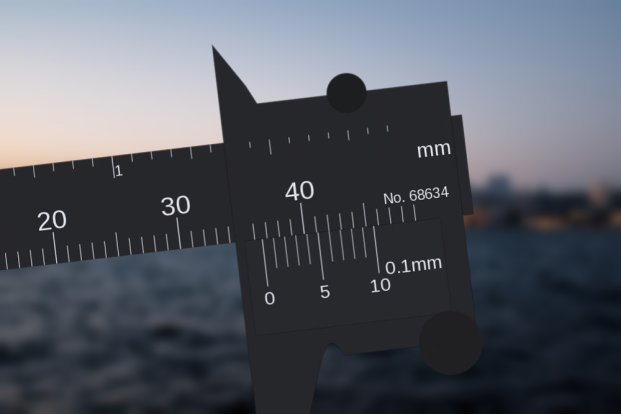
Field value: 36.6
